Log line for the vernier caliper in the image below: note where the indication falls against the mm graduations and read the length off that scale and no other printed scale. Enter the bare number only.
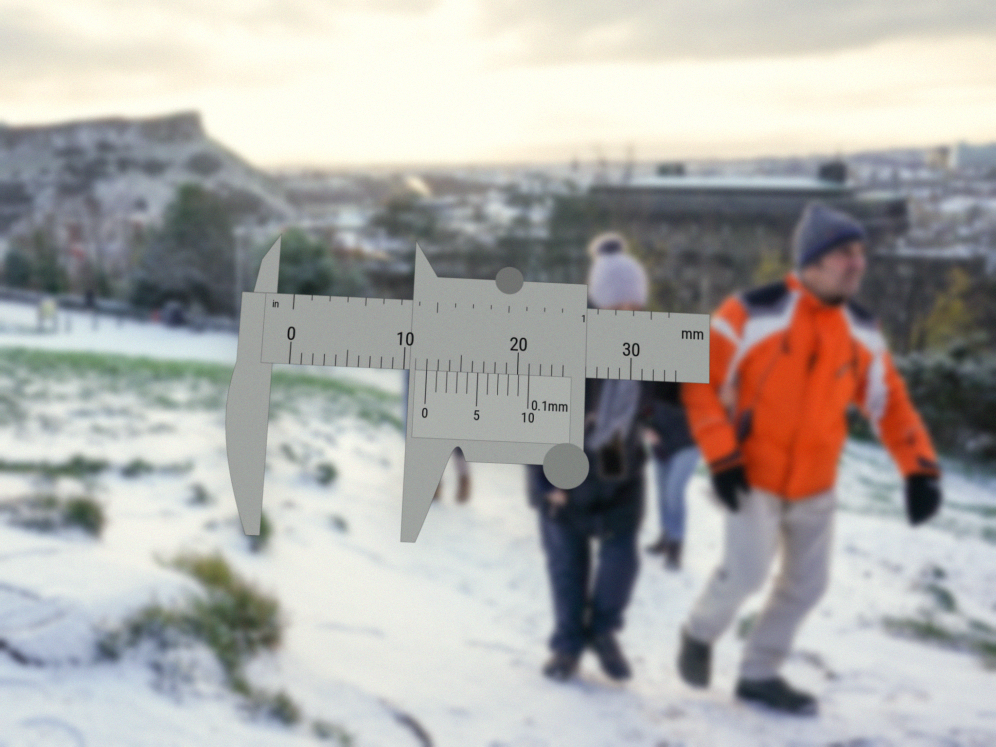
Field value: 12.0
